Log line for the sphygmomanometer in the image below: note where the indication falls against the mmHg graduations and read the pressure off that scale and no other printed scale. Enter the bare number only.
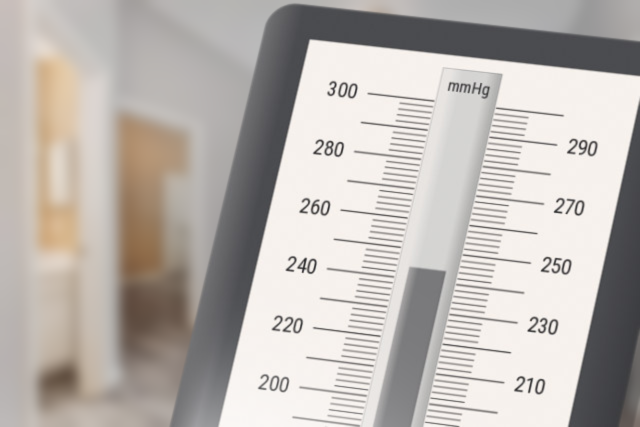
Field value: 244
